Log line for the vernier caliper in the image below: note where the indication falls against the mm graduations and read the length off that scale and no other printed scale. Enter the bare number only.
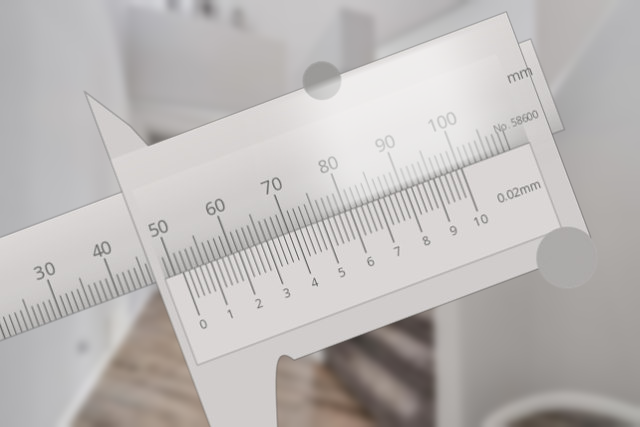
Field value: 51.4
